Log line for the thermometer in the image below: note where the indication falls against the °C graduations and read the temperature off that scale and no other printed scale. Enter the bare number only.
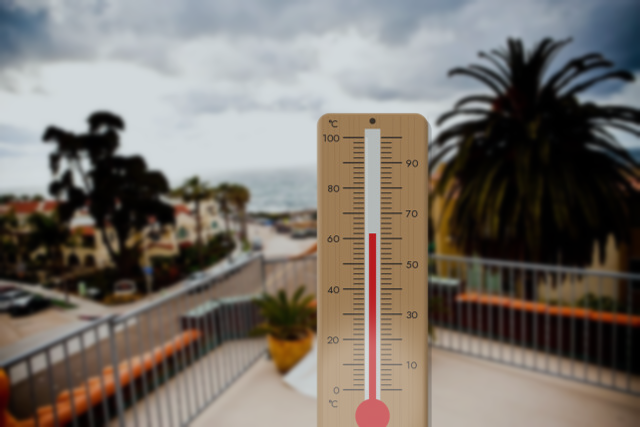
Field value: 62
